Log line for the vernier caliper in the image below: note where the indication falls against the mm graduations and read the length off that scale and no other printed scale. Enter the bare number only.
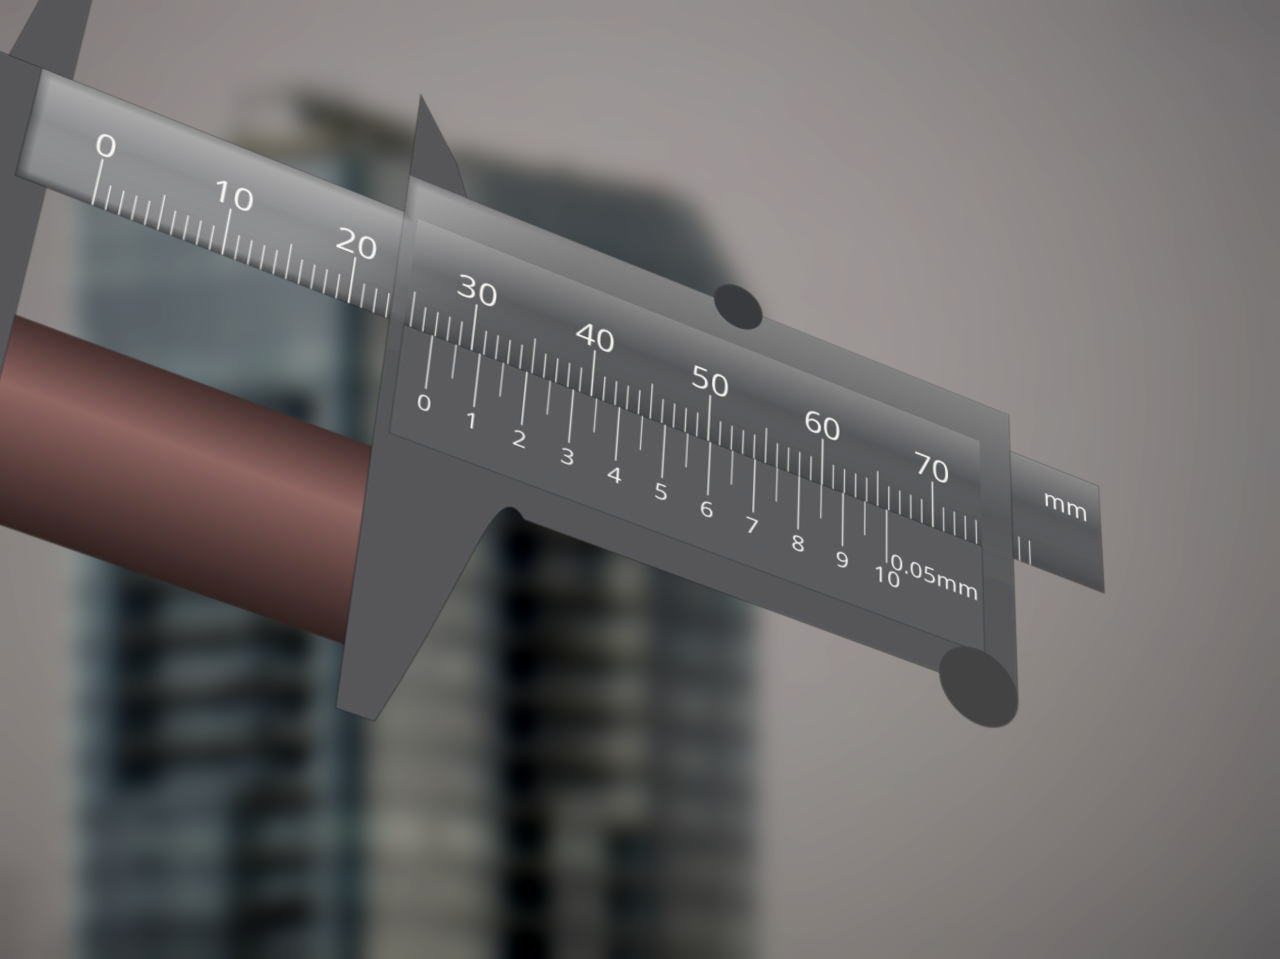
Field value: 26.8
